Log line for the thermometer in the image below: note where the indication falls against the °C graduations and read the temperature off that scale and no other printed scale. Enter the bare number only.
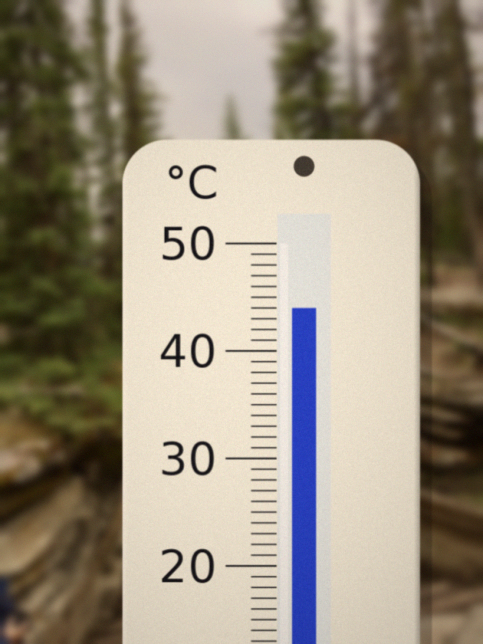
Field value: 44
